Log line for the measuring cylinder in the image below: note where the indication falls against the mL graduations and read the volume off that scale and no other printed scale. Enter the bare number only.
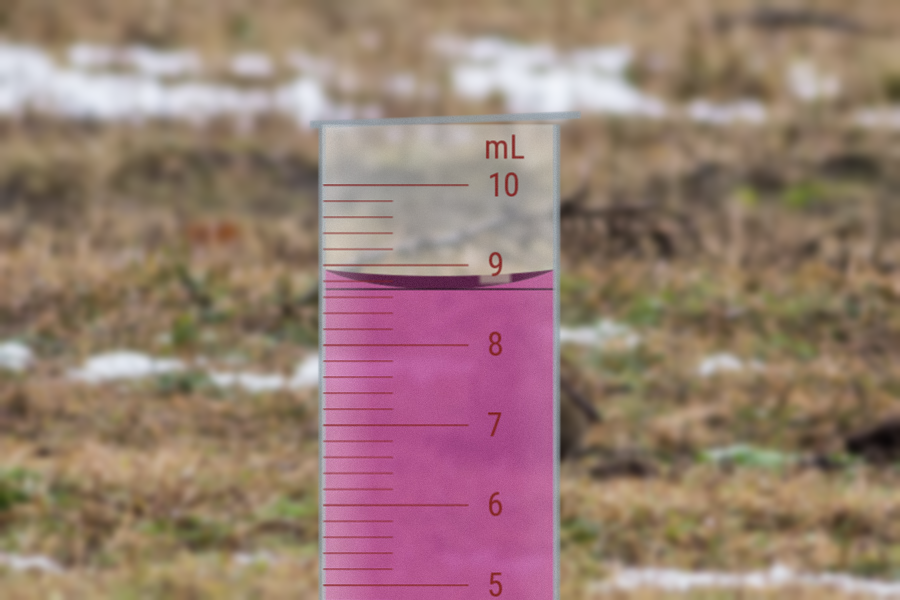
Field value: 8.7
